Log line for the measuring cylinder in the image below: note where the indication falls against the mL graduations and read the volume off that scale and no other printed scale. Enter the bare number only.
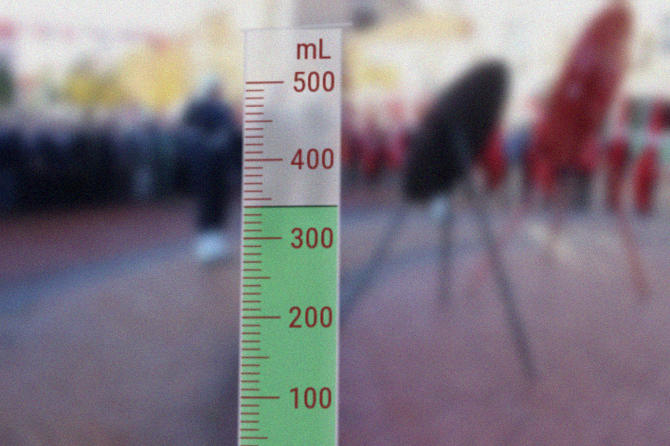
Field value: 340
